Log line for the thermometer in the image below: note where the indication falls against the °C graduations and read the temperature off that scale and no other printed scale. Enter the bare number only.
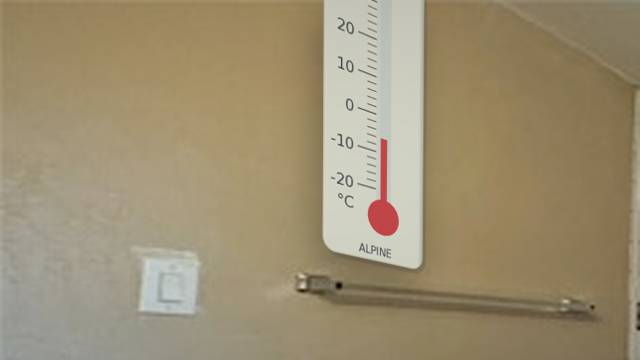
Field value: -6
